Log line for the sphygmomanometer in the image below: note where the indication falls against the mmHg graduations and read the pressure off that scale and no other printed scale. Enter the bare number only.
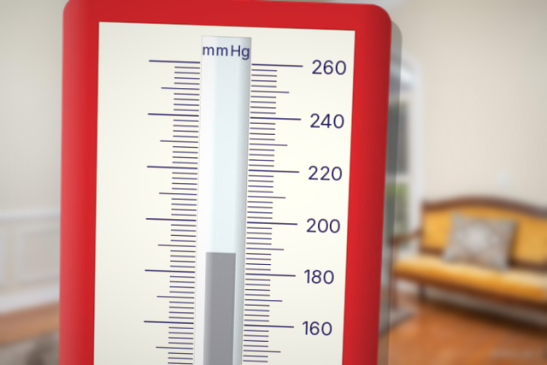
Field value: 188
